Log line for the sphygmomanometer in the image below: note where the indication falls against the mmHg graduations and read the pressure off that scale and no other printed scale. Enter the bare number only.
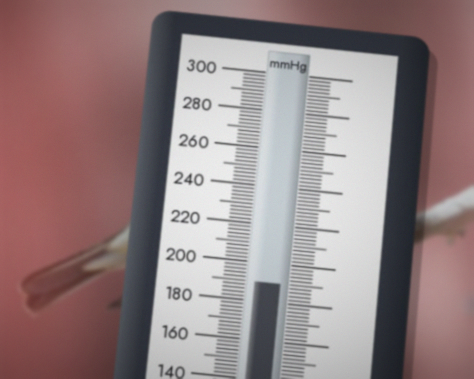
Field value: 190
